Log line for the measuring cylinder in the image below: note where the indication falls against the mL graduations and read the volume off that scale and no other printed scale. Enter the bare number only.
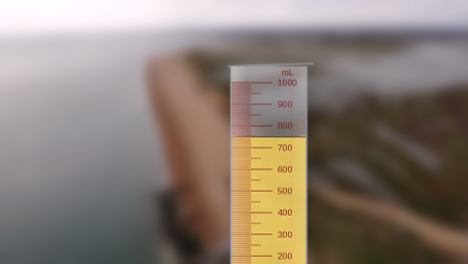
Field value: 750
